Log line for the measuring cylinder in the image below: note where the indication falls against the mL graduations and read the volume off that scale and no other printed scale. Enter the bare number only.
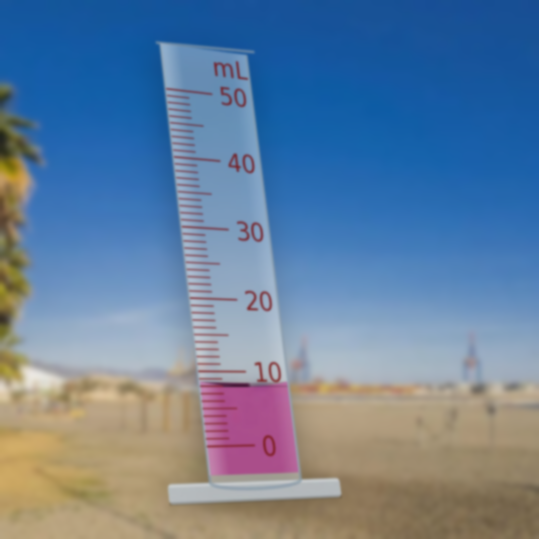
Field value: 8
